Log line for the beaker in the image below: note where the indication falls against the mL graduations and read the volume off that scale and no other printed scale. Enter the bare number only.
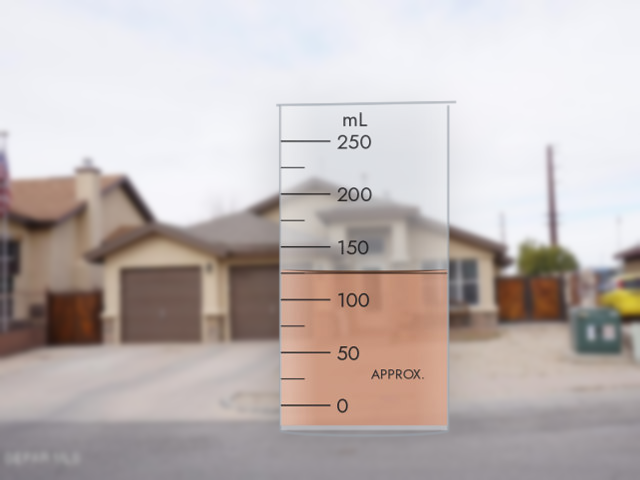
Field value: 125
